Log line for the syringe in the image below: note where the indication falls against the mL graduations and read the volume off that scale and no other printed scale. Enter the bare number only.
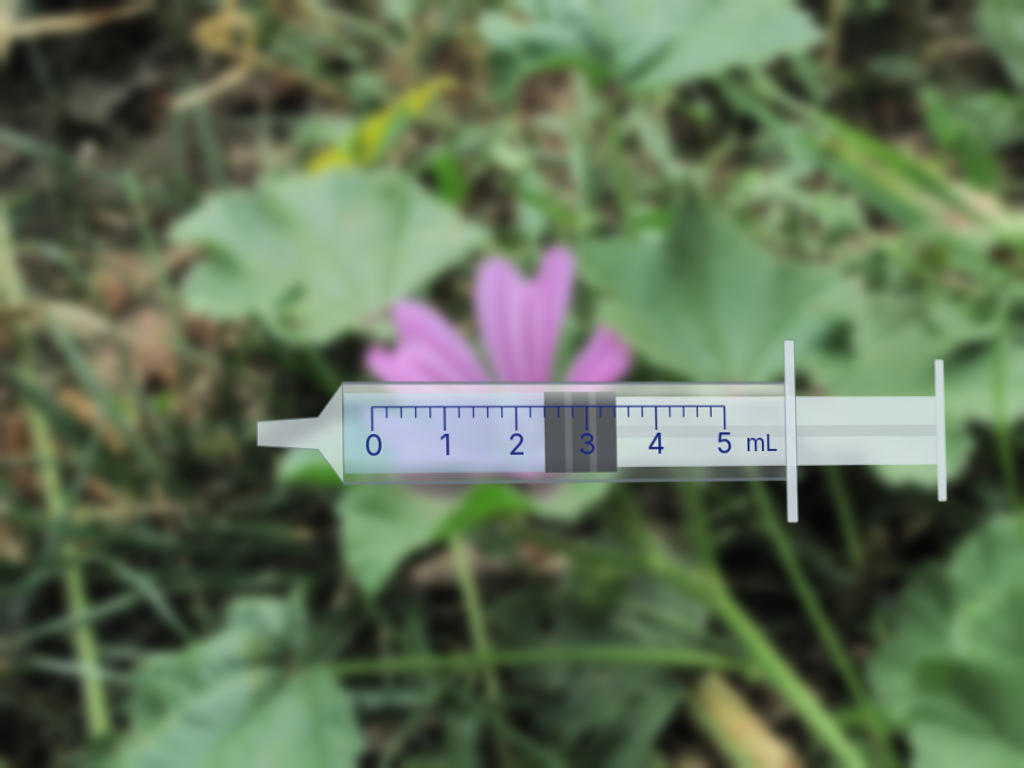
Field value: 2.4
